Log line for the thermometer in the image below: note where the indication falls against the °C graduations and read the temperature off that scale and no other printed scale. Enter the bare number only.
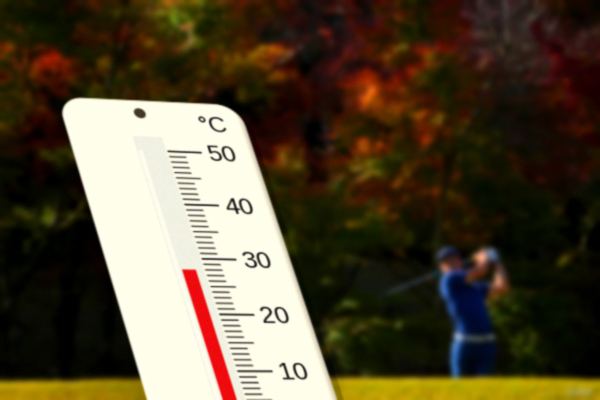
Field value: 28
